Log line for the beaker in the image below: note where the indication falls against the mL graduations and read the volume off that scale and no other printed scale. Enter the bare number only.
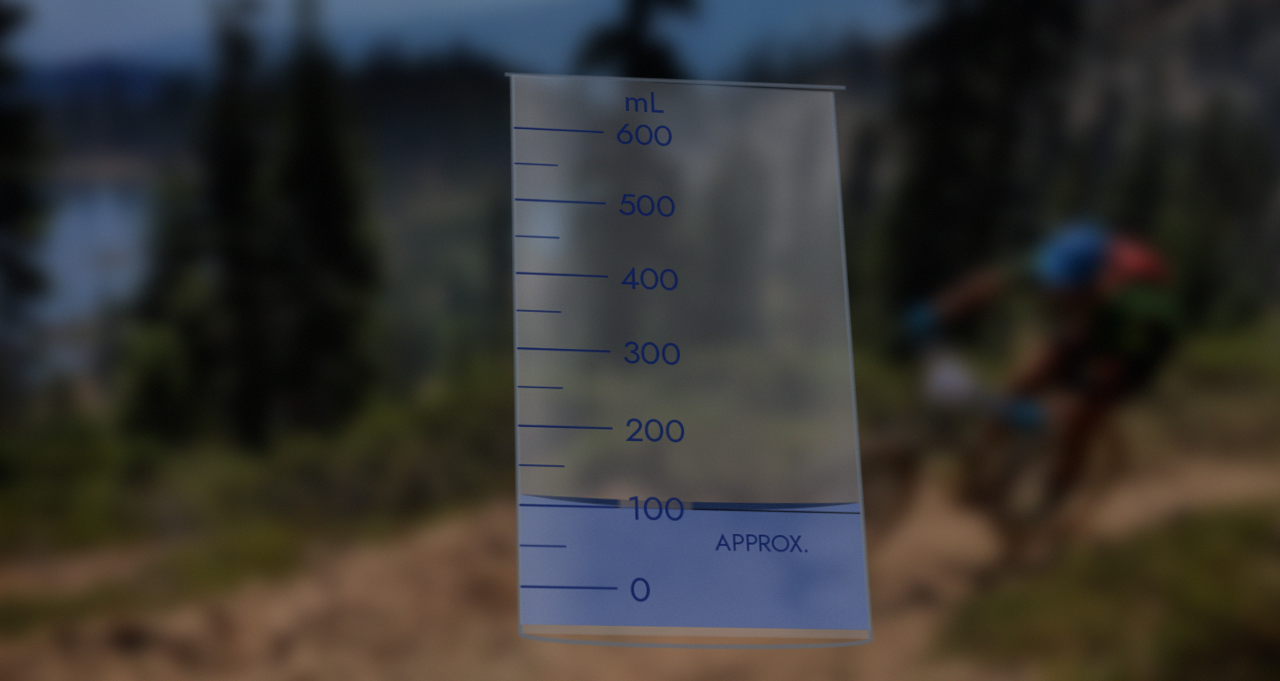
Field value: 100
